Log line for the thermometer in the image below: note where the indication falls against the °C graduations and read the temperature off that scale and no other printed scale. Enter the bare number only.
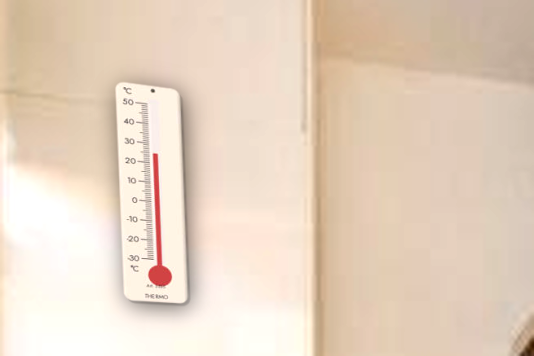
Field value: 25
